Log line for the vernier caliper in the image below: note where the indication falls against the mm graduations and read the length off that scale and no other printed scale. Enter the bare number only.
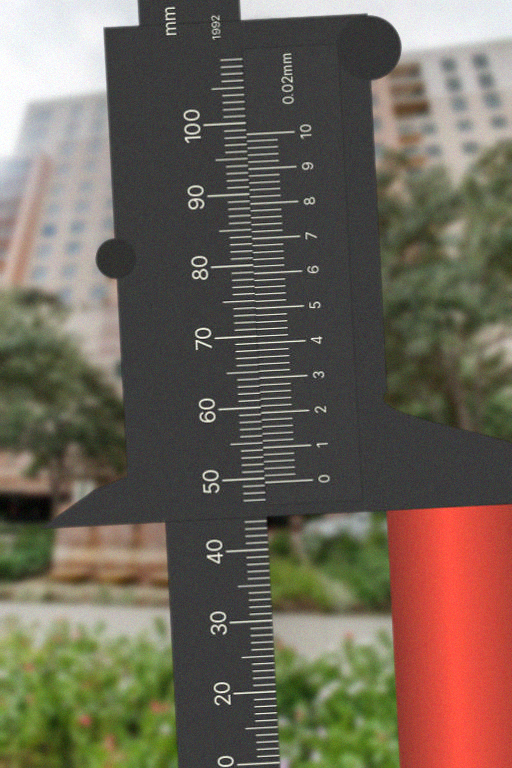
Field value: 49.4
